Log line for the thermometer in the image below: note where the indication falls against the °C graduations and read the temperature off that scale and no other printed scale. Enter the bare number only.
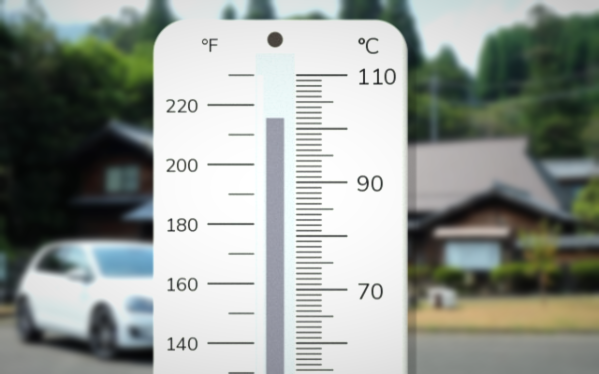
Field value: 102
